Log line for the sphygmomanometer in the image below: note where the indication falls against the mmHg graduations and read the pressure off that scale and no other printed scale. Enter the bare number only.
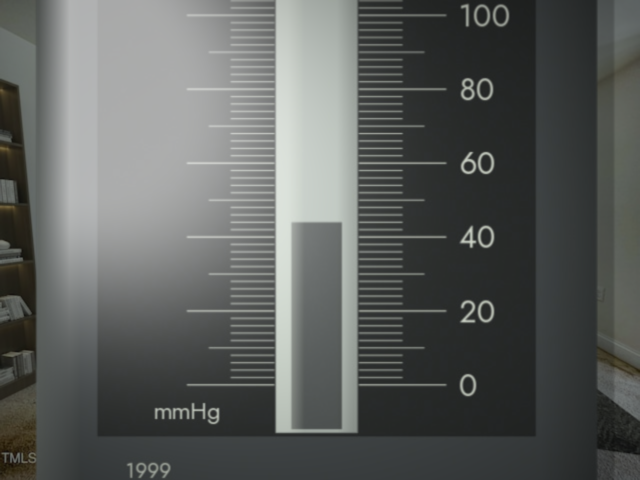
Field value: 44
